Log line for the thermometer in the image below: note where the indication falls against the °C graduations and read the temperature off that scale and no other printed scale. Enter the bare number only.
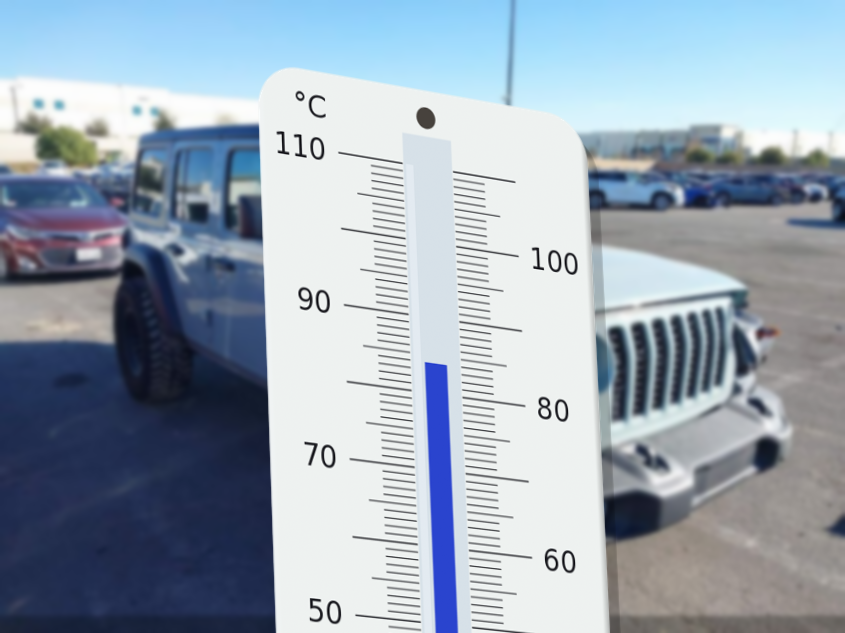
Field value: 84
